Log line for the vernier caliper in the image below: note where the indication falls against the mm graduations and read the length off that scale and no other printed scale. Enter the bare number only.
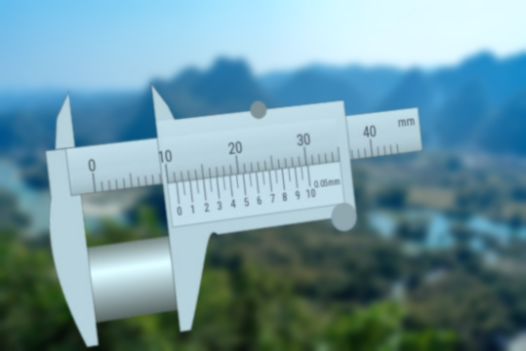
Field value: 11.2
